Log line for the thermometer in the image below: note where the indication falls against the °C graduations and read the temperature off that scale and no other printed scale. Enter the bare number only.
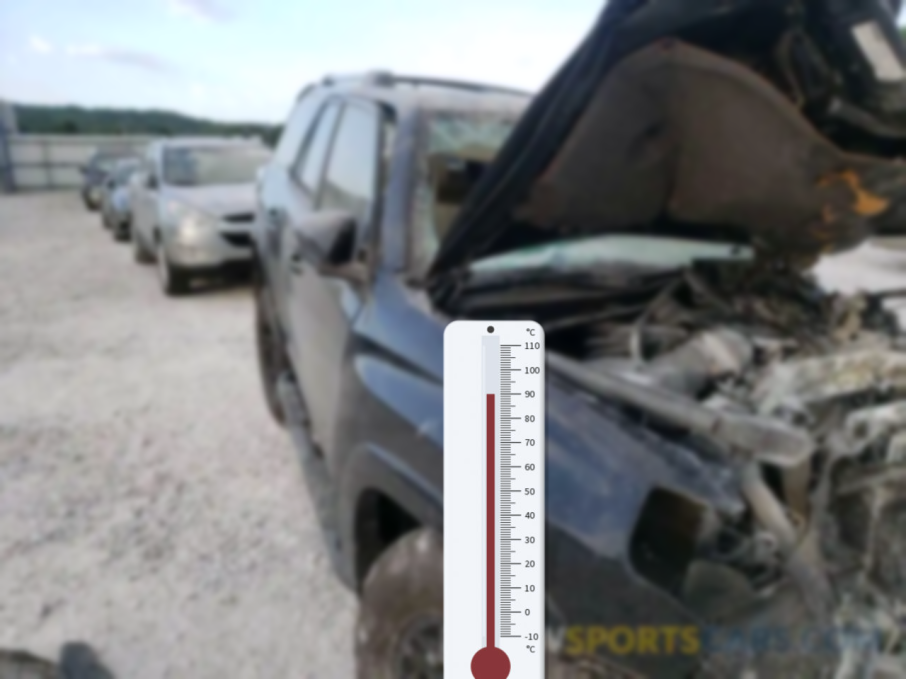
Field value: 90
